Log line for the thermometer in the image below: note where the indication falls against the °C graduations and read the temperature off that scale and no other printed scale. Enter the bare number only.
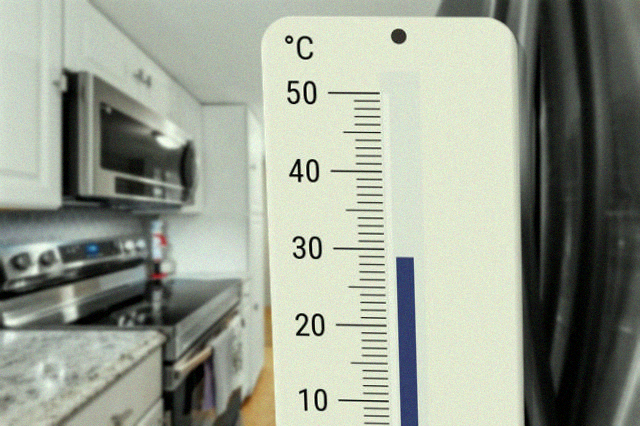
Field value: 29
